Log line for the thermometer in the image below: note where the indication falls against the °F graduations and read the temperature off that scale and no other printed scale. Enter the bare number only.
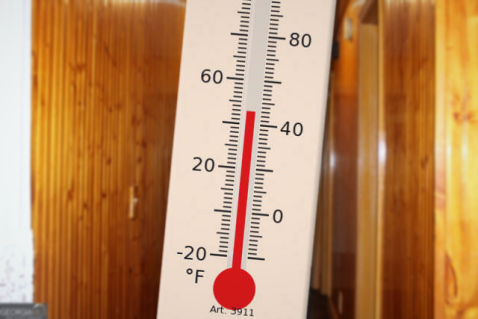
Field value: 46
